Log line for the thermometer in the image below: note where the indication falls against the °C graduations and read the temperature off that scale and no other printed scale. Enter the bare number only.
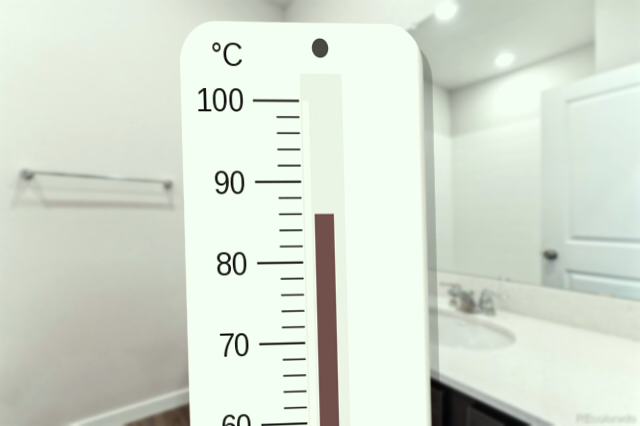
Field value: 86
